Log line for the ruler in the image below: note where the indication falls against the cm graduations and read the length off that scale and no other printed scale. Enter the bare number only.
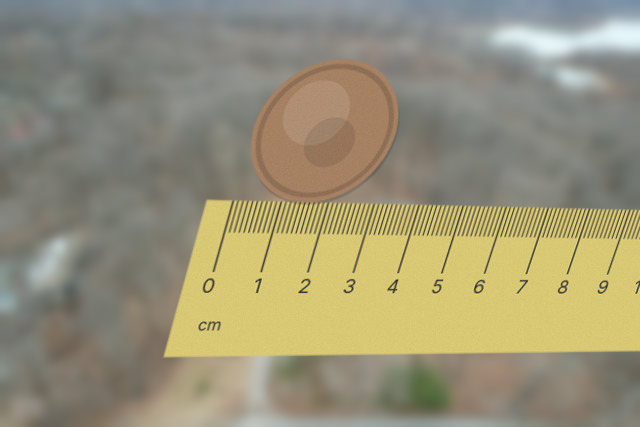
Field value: 3
